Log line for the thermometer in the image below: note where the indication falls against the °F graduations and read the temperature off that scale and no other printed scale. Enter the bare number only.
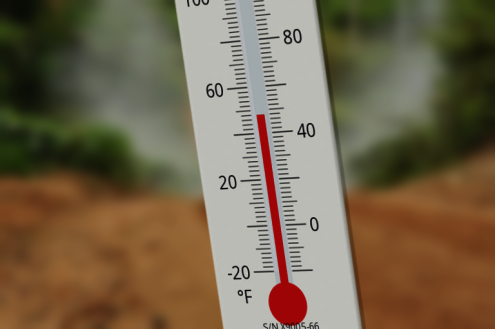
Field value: 48
